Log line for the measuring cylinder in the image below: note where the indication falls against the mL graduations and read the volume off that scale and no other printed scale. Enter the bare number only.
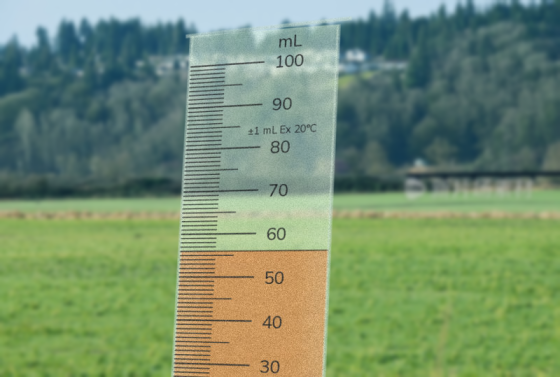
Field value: 56
